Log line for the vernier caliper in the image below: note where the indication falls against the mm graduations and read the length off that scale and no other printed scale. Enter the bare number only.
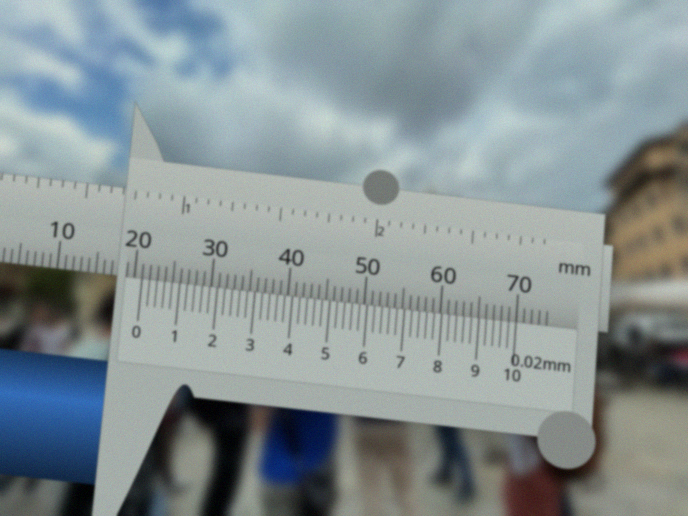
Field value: 21.0
